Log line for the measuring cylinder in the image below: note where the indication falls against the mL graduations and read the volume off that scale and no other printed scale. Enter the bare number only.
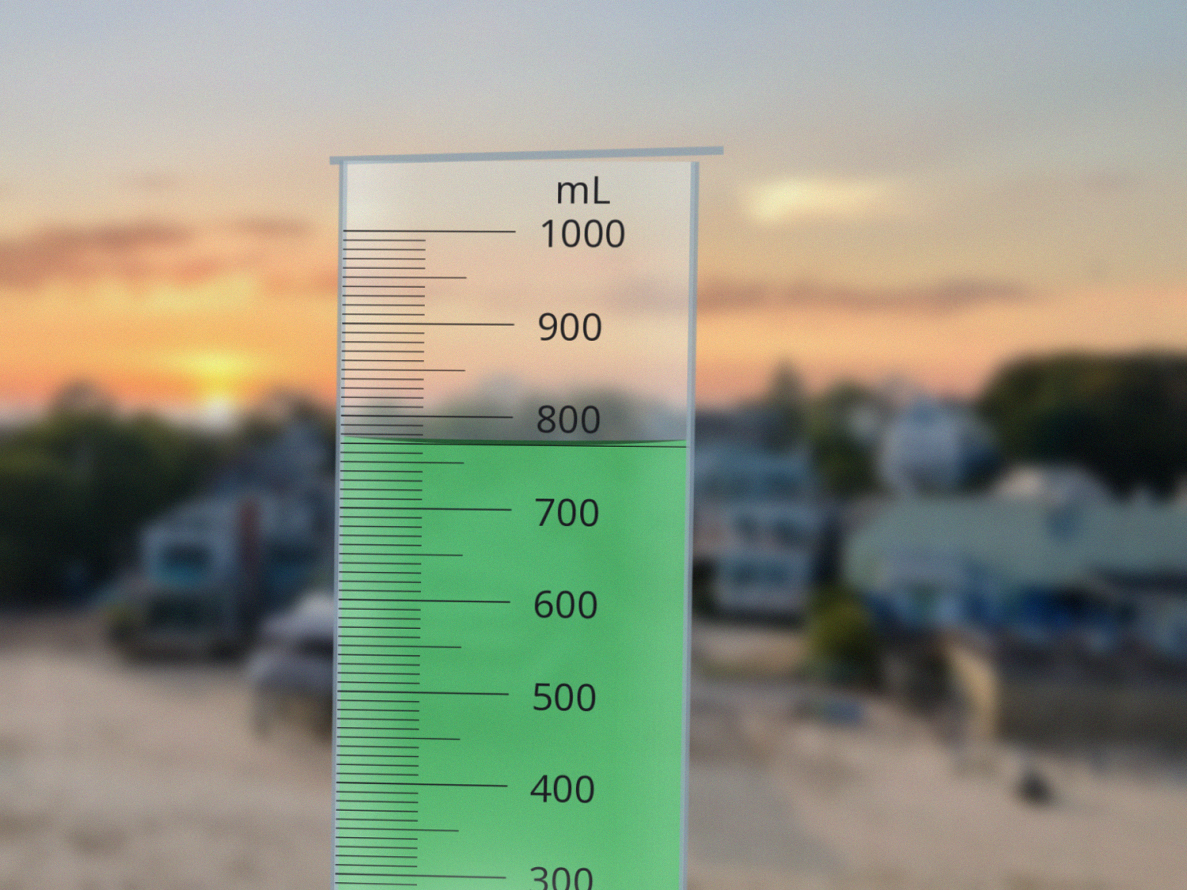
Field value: 770
